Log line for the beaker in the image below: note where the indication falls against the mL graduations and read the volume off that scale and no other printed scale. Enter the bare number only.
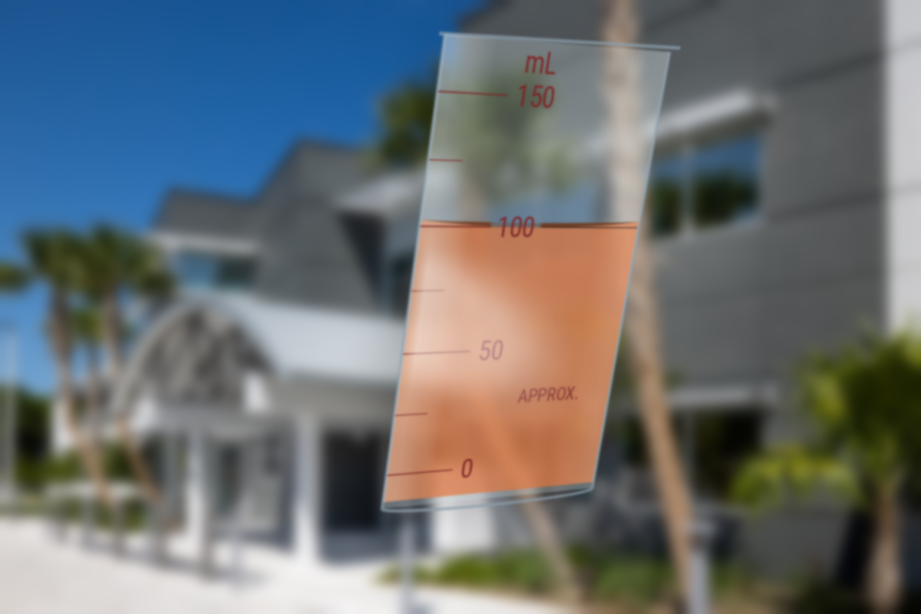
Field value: 100
